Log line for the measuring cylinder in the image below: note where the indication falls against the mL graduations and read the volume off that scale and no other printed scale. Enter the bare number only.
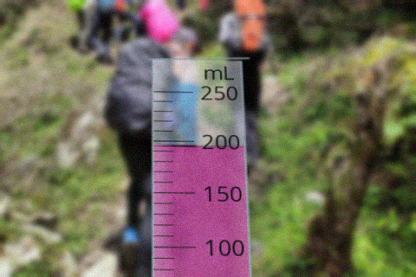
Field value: 195
